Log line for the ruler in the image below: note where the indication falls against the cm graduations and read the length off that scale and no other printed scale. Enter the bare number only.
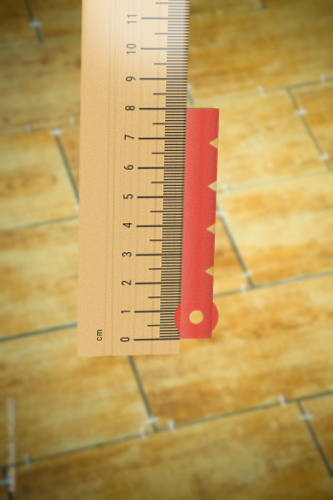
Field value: 8
